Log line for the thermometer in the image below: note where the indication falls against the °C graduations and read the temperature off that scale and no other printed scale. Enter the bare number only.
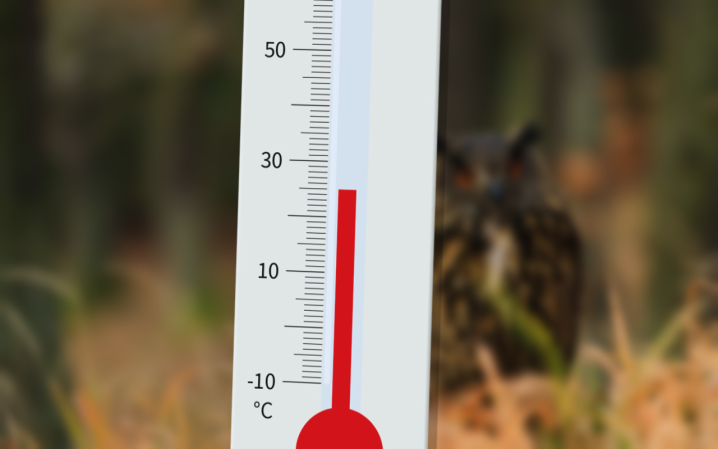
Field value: 25
